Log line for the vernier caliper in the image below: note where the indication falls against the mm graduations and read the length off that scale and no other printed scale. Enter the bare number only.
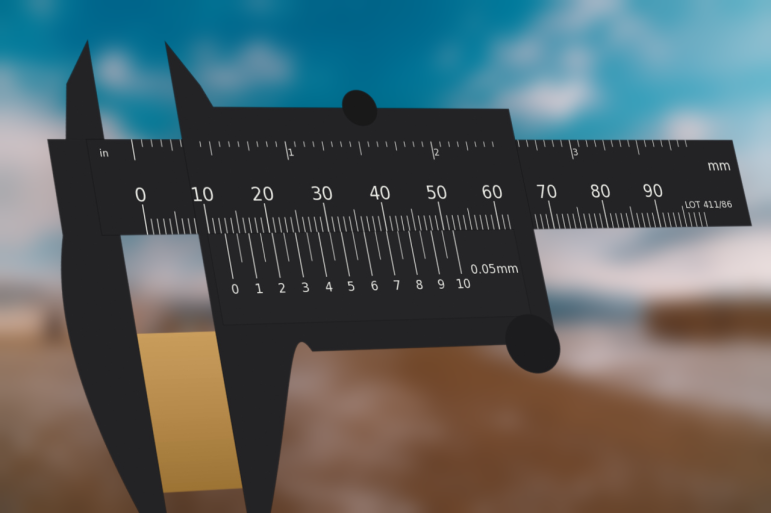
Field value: 12.6
